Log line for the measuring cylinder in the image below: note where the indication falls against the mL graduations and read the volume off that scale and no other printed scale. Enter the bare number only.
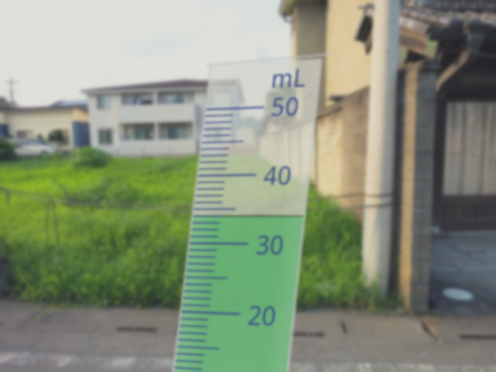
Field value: 34
